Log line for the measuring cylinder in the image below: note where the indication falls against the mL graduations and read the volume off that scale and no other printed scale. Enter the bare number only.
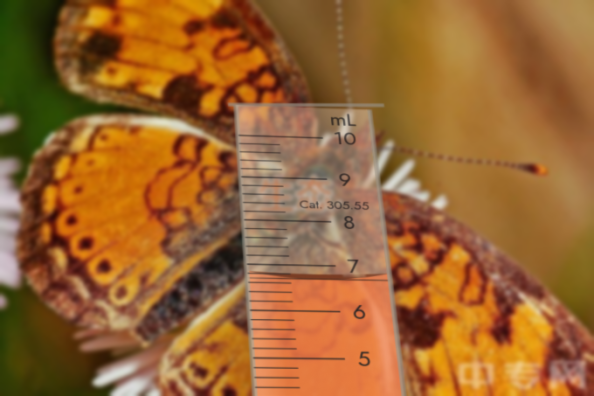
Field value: 6.7
